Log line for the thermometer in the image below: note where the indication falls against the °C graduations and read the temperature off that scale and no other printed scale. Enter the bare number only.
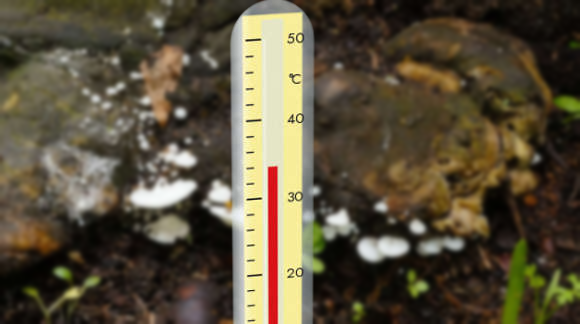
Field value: 34
